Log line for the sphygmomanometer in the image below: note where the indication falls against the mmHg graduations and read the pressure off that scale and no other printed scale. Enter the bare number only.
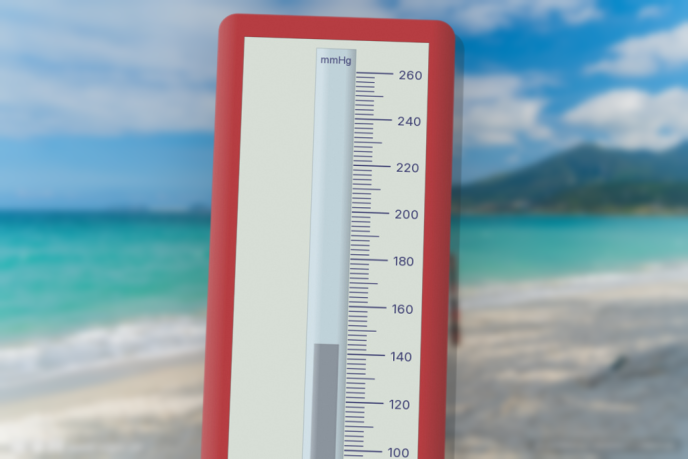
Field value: 144
